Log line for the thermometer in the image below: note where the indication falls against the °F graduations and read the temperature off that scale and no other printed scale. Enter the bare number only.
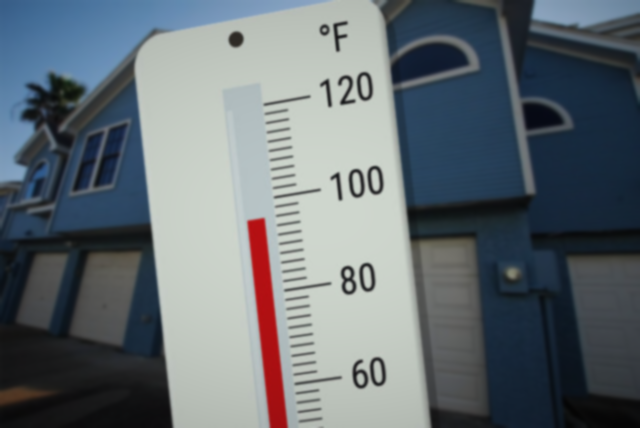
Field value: 96
